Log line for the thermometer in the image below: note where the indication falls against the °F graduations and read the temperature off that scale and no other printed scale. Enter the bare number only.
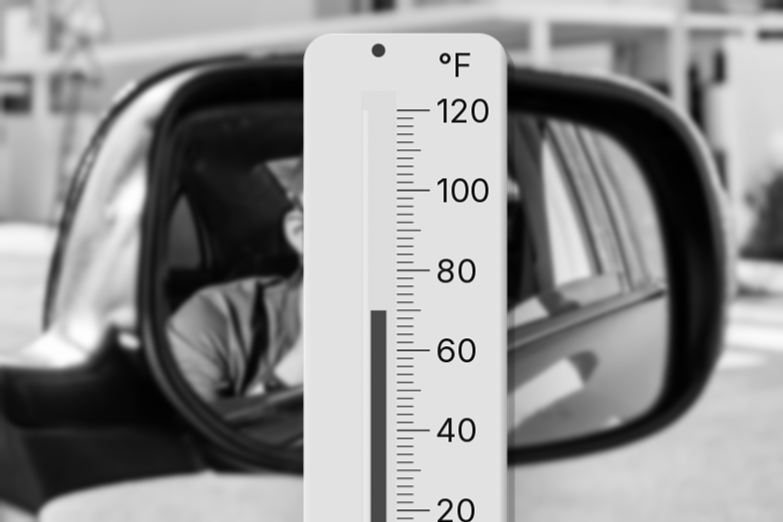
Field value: 70
